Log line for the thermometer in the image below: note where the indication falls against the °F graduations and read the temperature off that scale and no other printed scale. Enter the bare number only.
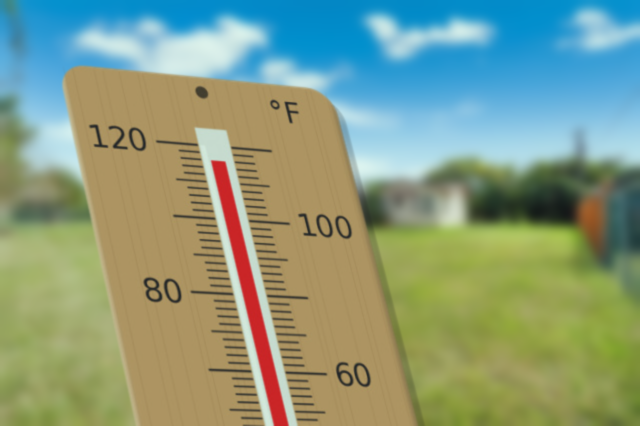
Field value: 116
